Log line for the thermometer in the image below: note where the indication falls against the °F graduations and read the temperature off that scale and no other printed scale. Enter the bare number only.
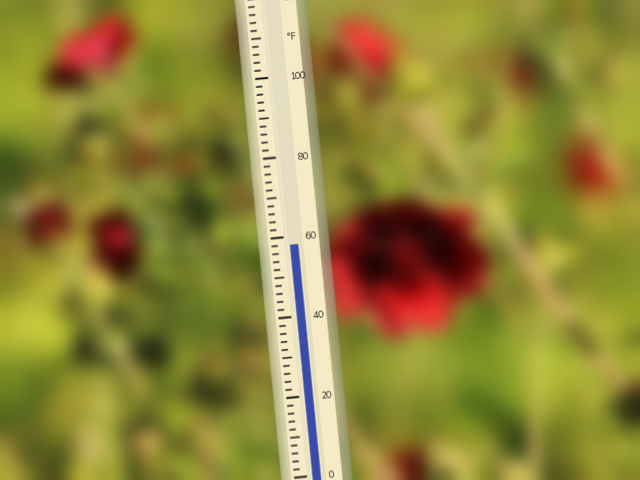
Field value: 58
